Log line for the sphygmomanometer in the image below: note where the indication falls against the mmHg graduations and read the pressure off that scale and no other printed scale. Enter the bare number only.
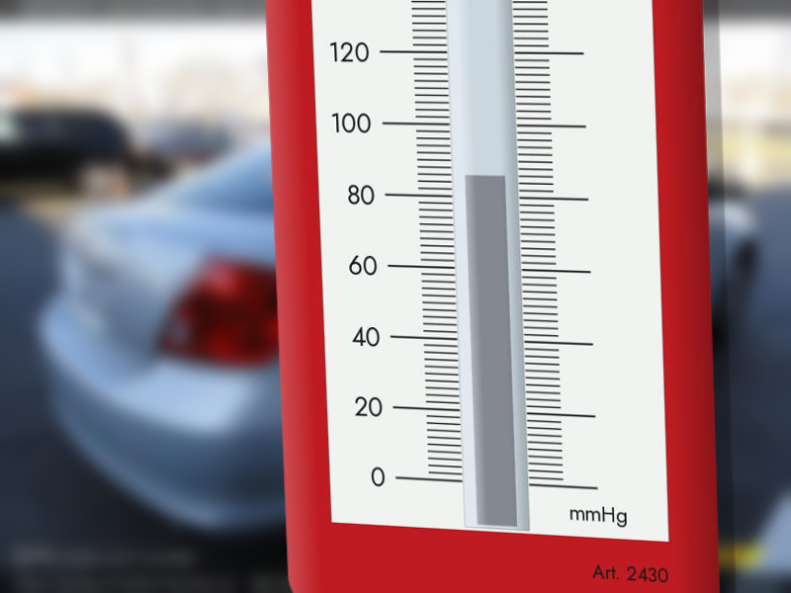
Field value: 86
